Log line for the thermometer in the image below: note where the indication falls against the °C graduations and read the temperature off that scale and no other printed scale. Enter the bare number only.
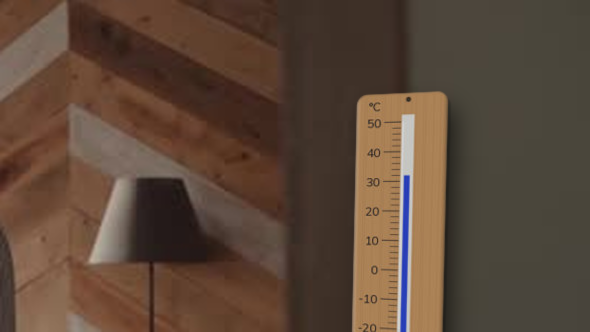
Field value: 32
